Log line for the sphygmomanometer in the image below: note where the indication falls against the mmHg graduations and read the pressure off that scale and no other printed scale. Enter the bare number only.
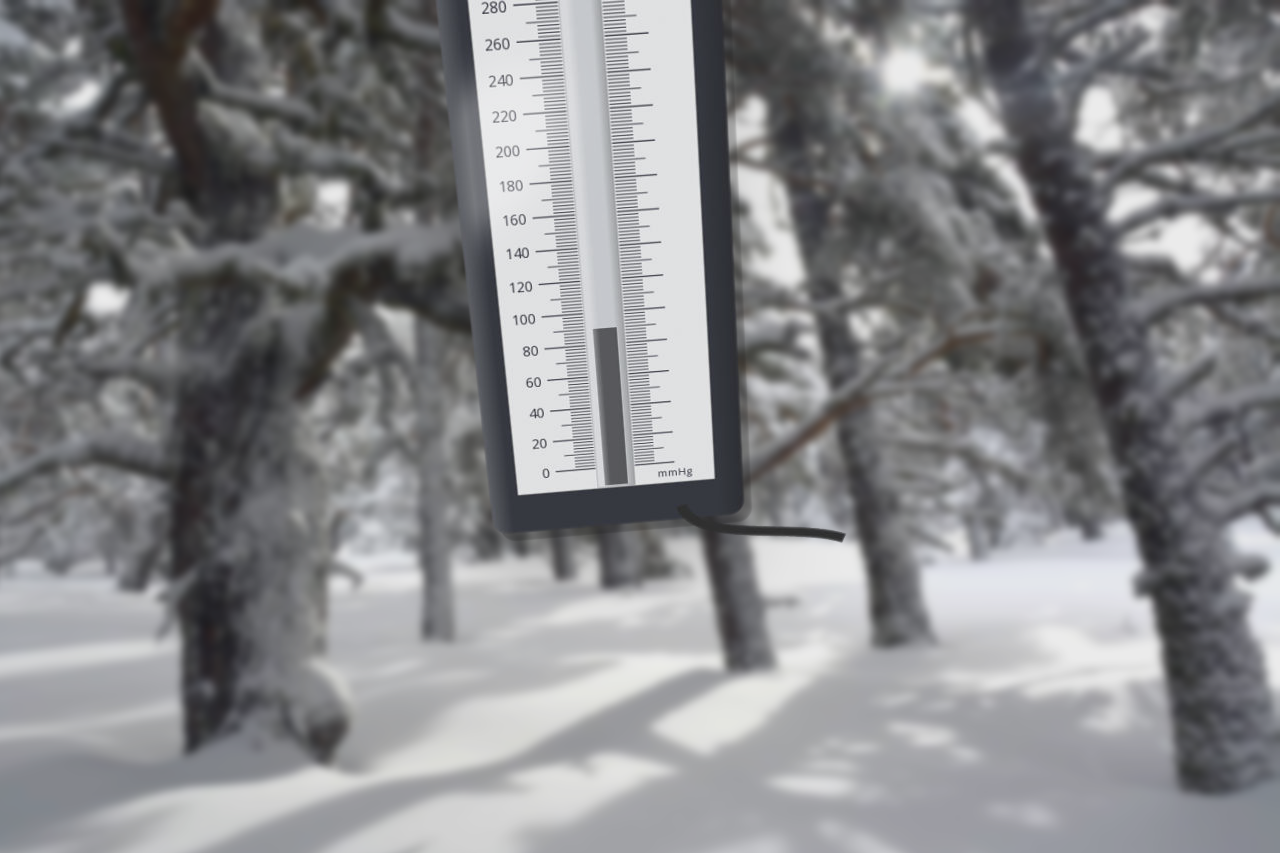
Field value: 90
